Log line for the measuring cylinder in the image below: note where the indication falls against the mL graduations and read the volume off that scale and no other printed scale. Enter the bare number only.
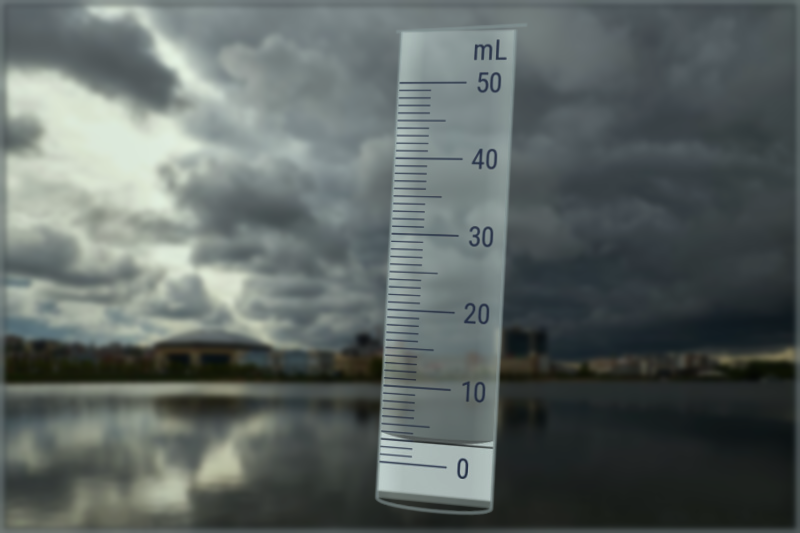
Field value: 3
